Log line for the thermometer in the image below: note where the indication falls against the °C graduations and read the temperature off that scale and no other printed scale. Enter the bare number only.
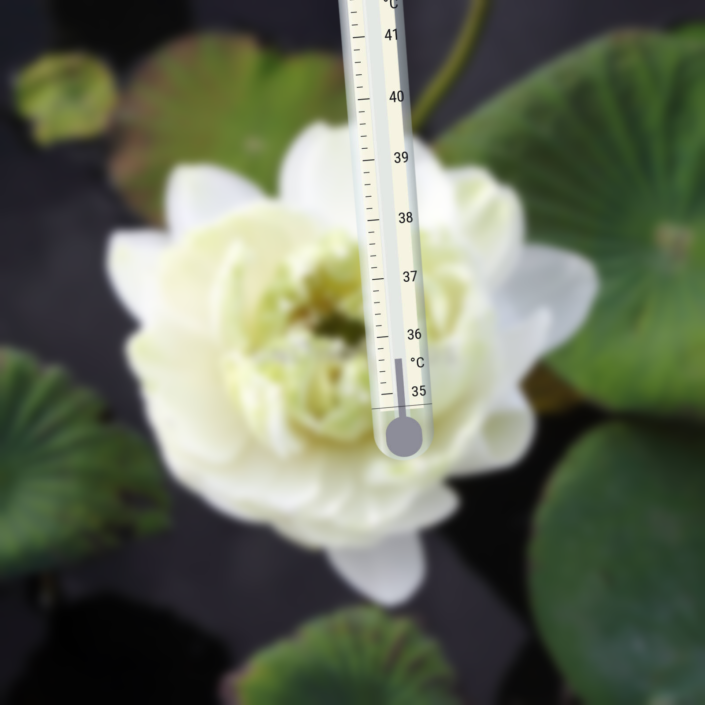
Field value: 35.6
